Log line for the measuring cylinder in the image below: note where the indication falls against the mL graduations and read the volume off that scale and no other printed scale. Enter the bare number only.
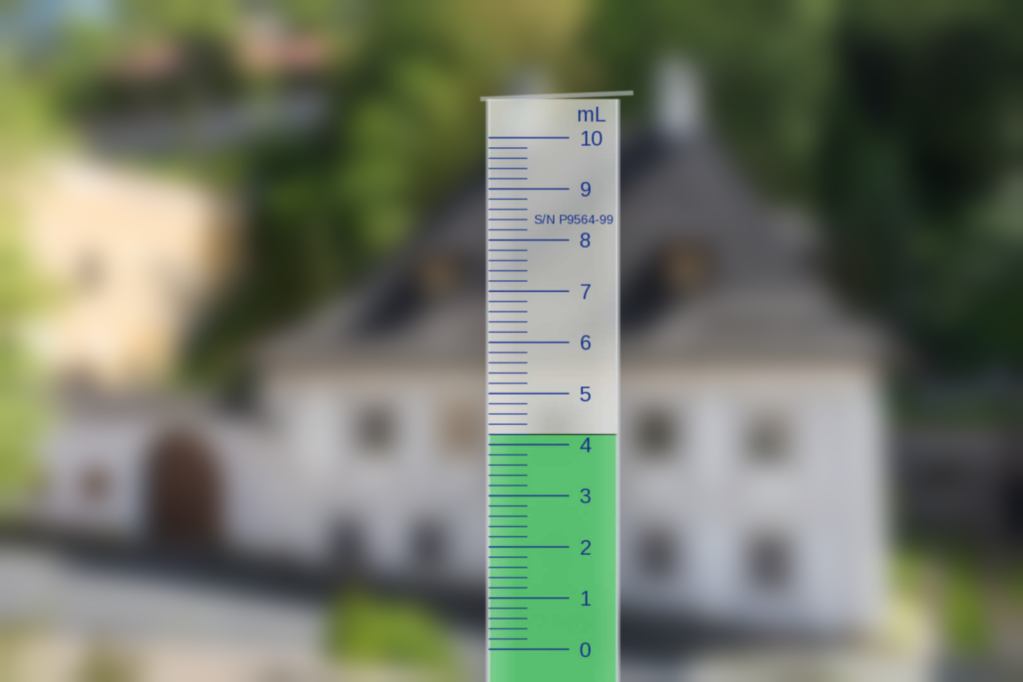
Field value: 4.2
